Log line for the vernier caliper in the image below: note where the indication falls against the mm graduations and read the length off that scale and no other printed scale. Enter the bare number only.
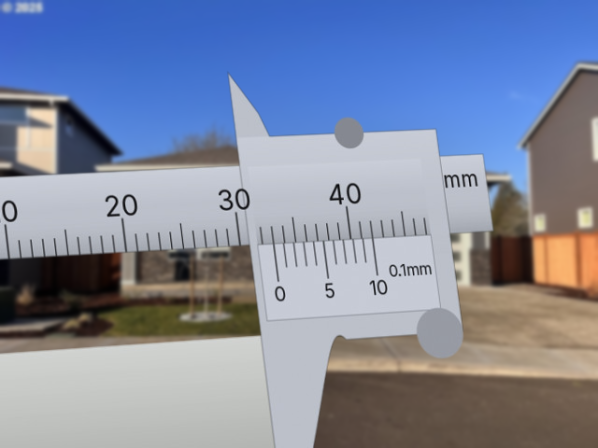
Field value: 33.0
